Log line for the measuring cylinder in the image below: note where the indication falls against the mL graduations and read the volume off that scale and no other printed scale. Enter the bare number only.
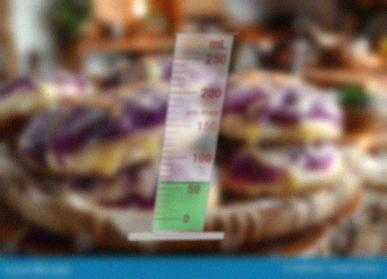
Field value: 60
